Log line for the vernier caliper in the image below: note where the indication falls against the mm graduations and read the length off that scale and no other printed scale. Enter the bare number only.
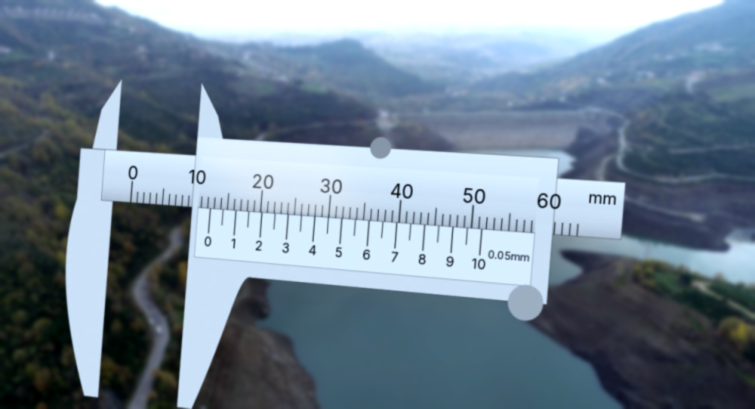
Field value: 12.4
